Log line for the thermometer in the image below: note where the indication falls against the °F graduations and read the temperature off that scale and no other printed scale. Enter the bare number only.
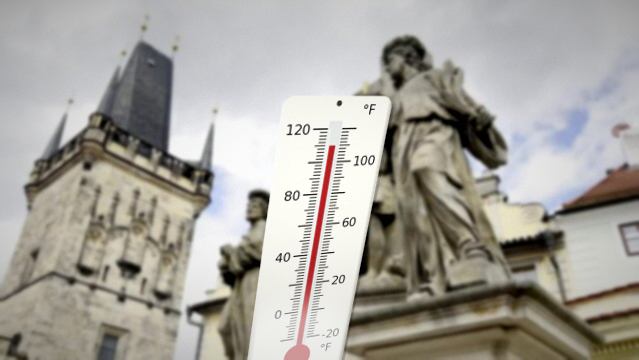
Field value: 110
